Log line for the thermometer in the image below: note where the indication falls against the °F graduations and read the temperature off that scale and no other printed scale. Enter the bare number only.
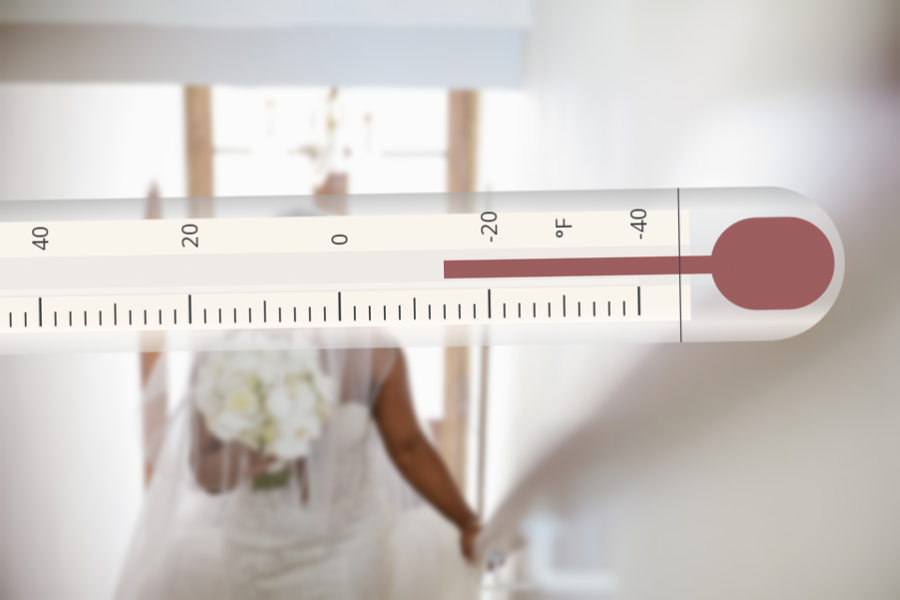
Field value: -14
